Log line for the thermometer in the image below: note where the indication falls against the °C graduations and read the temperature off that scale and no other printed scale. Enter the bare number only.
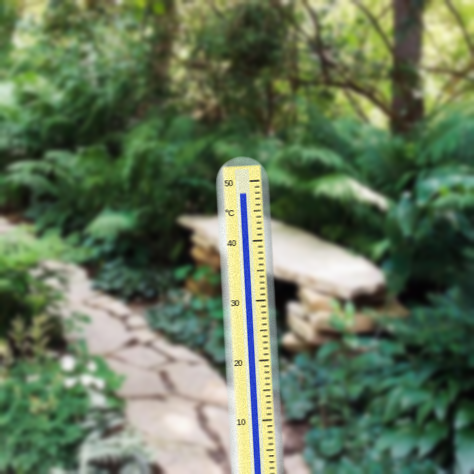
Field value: 48
